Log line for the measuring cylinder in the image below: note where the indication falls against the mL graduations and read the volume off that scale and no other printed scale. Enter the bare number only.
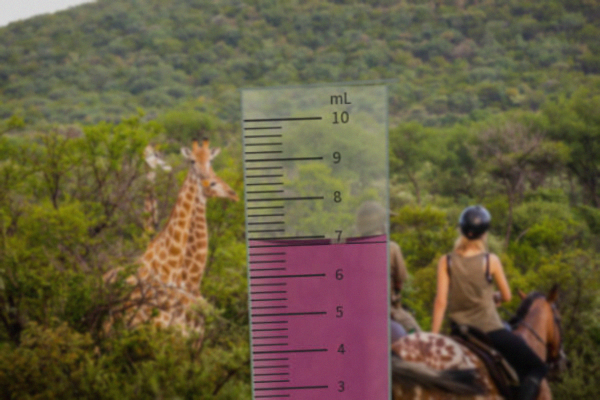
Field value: 6.8
